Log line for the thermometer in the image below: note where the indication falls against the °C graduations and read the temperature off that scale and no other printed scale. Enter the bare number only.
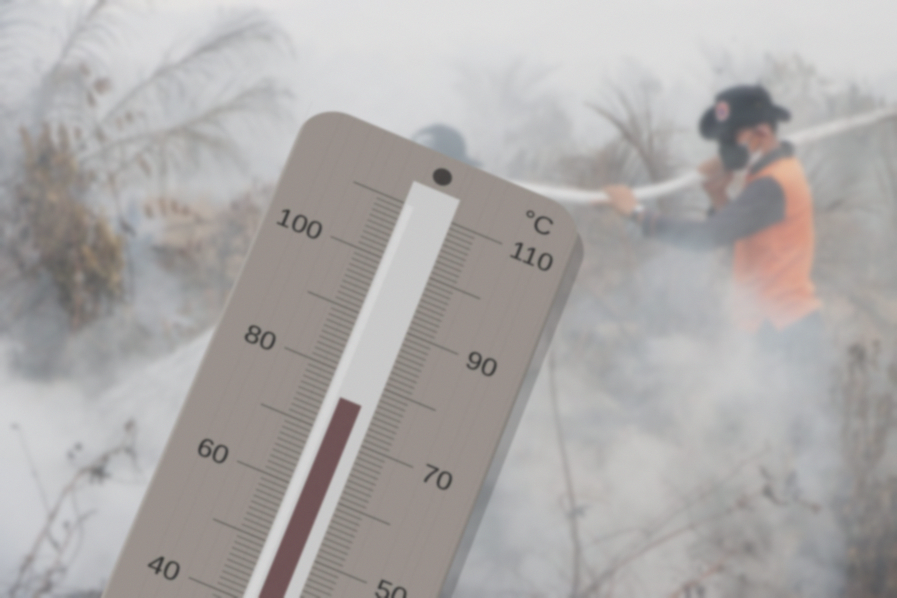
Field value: 76
